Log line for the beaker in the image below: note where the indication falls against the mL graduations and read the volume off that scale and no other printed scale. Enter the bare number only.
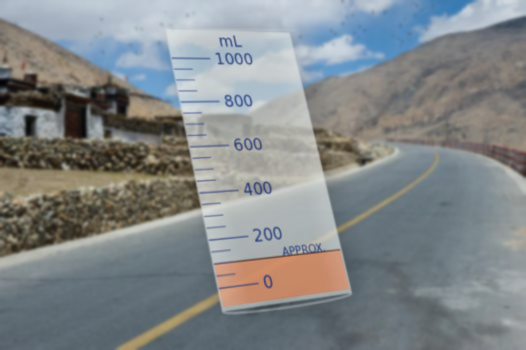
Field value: 100
